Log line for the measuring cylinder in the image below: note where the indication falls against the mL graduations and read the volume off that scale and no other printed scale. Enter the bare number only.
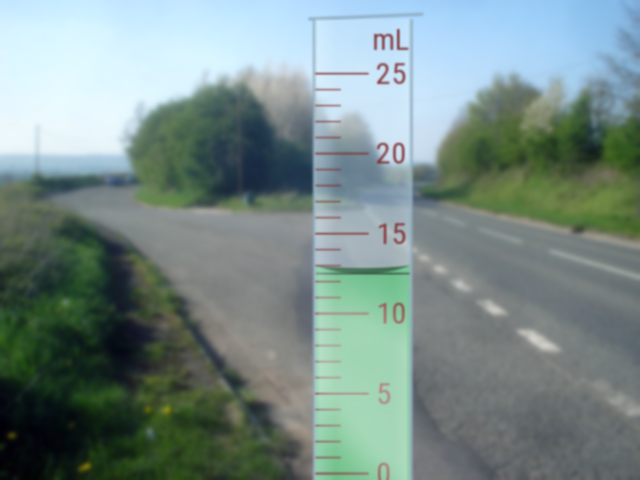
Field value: 12.5
